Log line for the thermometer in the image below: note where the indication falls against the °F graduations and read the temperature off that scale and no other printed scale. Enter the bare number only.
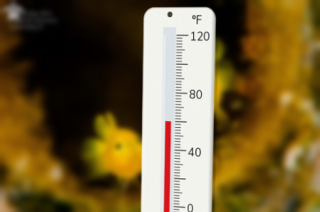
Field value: 60
